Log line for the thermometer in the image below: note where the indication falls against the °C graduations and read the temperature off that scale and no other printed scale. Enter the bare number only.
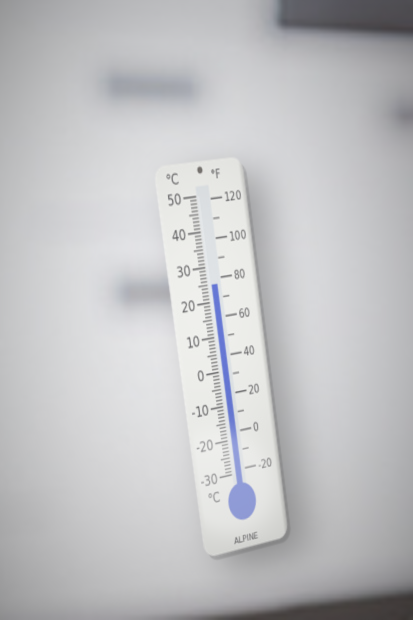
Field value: 25
